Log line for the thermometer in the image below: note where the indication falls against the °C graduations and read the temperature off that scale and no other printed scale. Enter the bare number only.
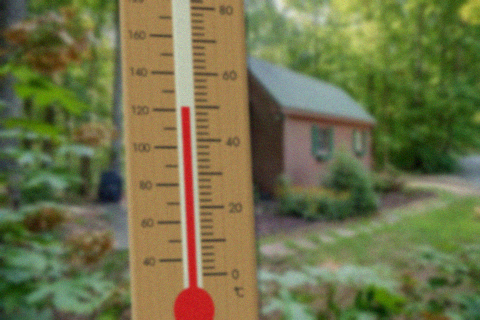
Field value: 50
